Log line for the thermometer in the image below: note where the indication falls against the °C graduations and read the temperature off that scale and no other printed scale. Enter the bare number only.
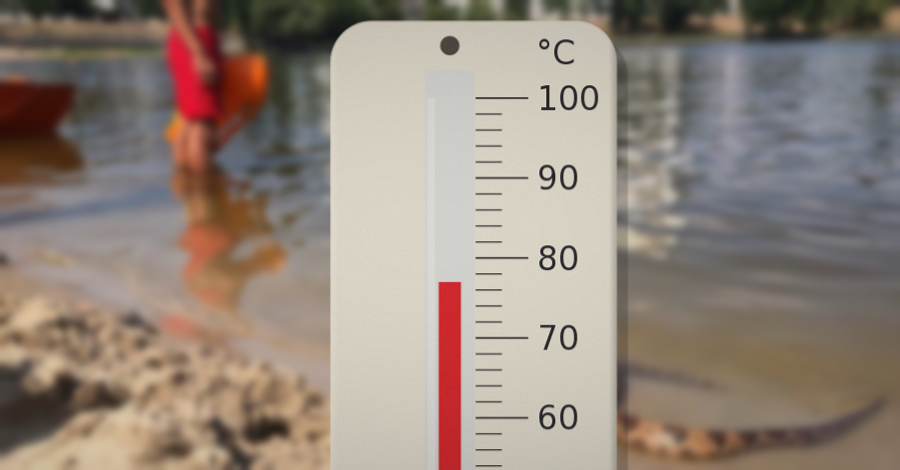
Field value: 77
